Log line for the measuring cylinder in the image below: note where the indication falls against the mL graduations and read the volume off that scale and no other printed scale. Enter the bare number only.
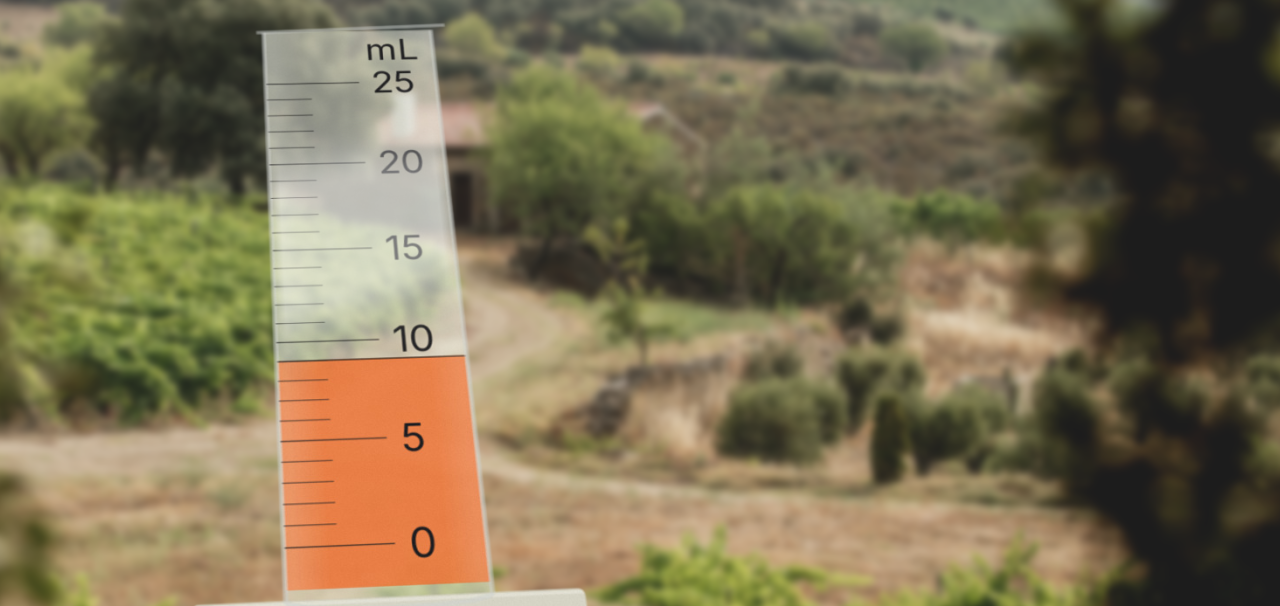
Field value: 9
